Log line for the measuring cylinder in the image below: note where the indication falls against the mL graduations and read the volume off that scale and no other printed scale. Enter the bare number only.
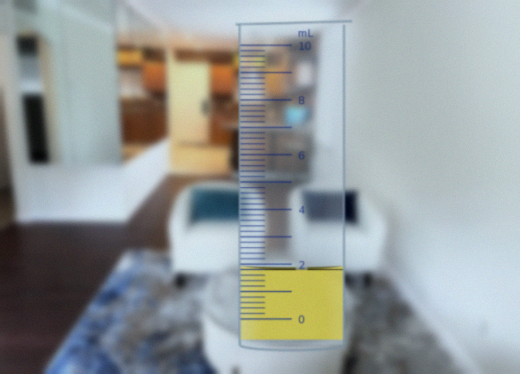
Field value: 1.8
